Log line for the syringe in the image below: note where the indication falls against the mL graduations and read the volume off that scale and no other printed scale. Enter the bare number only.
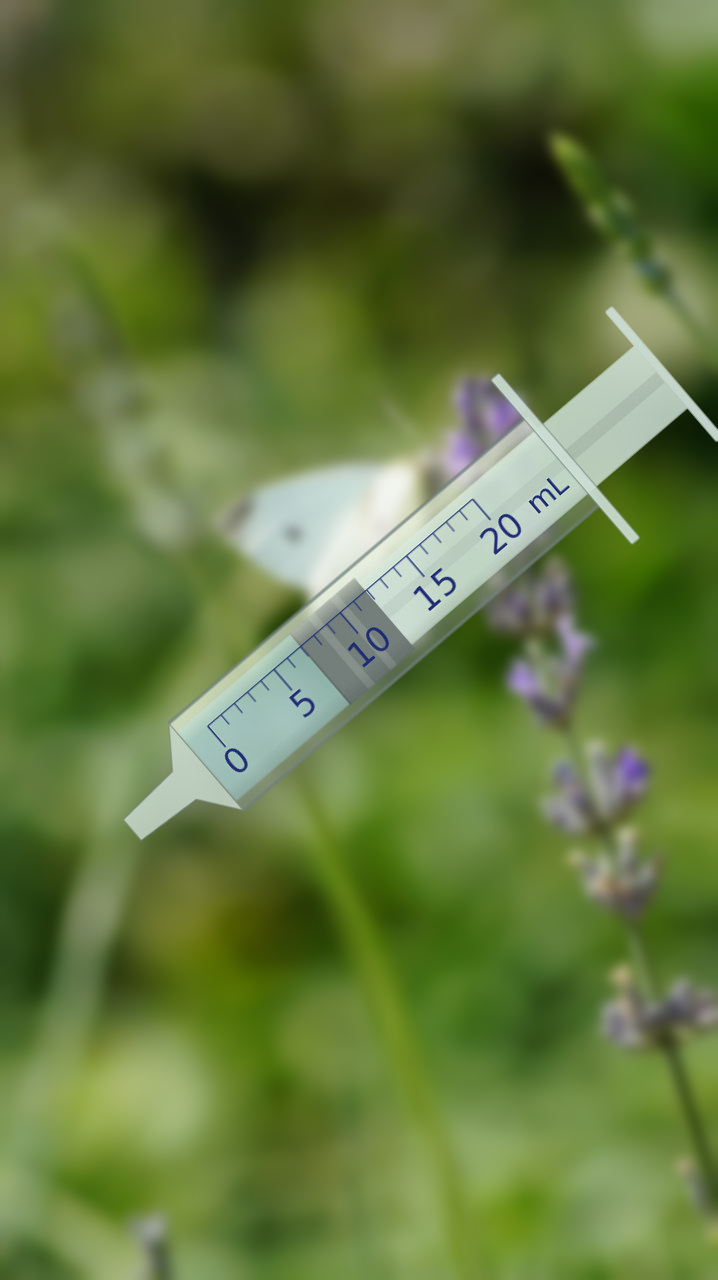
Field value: 7
